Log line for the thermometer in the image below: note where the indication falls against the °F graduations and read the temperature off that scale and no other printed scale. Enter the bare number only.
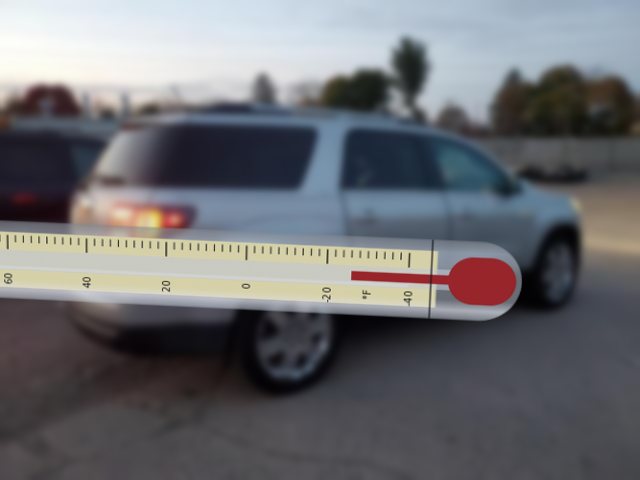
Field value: -26
